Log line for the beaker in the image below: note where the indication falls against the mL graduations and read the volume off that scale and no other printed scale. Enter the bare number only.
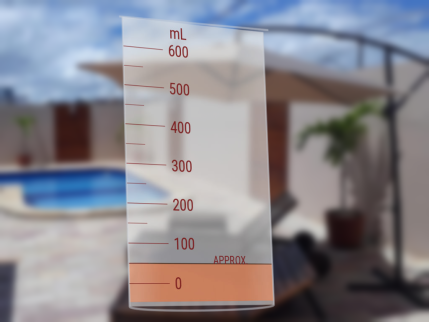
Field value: 50
